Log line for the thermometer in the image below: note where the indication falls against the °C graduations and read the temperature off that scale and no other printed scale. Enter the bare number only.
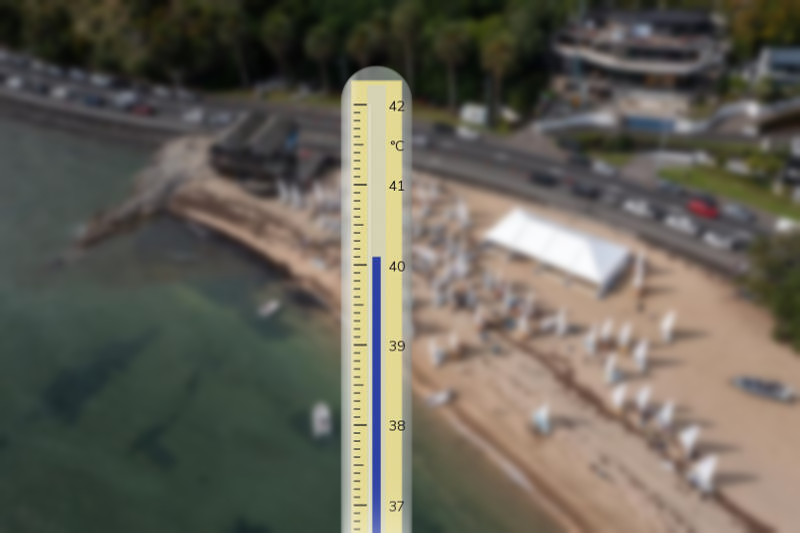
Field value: 40.1
